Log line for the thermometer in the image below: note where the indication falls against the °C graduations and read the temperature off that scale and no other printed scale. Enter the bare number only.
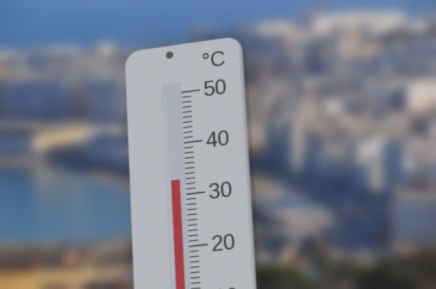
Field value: 33
